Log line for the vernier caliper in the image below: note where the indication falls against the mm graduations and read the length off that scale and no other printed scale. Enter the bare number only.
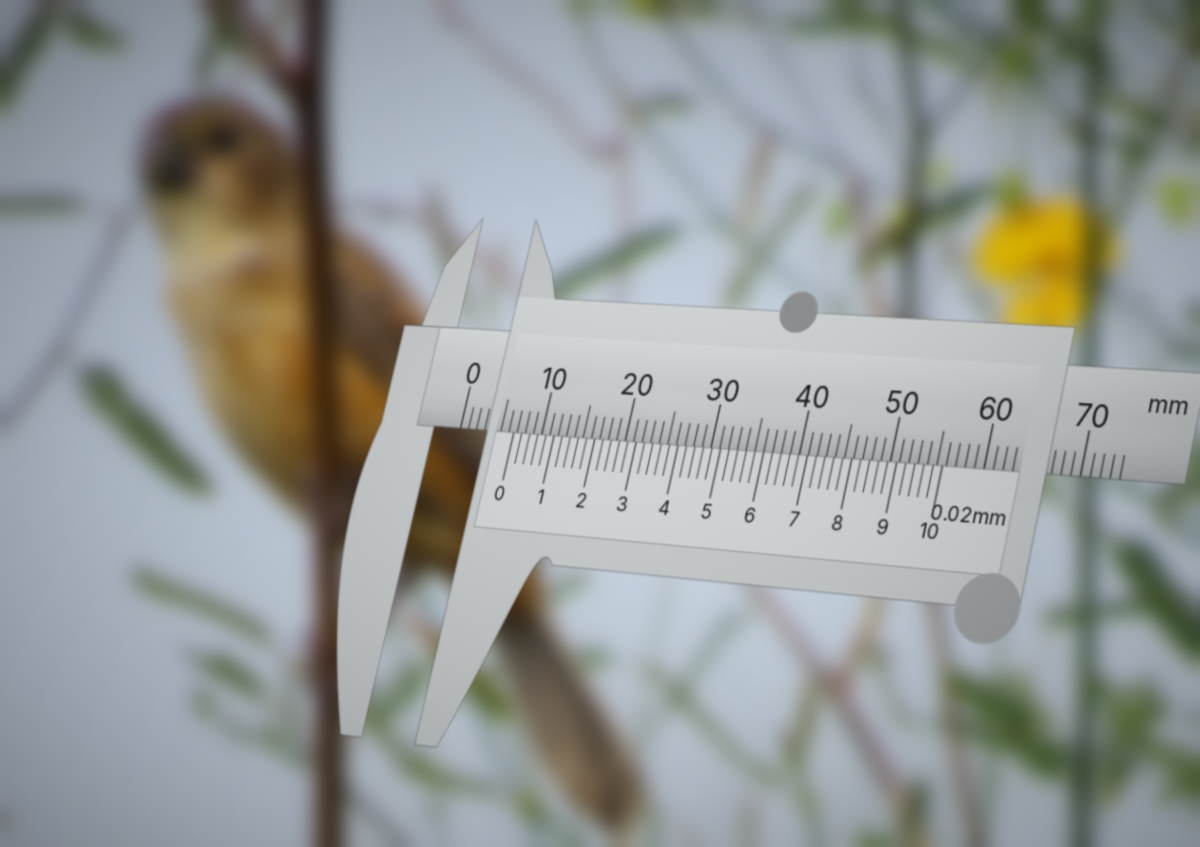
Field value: 6.6
